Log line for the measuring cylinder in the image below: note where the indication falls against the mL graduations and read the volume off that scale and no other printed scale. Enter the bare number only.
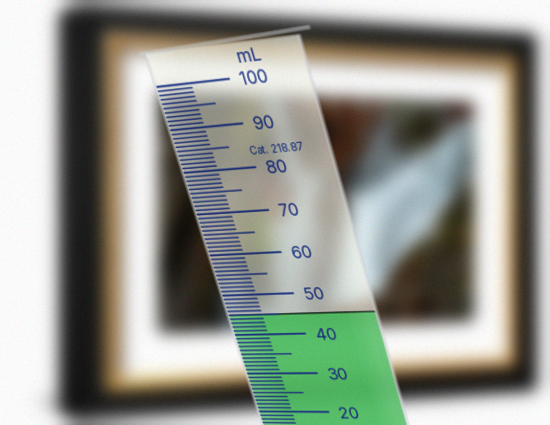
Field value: 45
